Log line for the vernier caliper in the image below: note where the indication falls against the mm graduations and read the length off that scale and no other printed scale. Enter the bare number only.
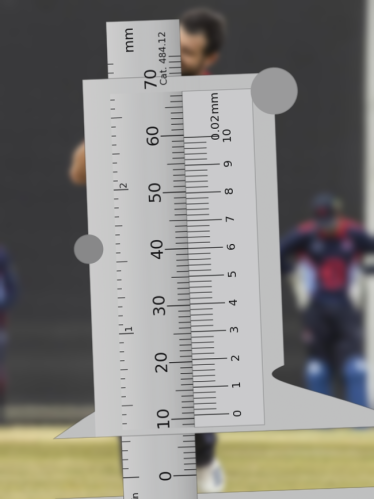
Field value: 10.6
